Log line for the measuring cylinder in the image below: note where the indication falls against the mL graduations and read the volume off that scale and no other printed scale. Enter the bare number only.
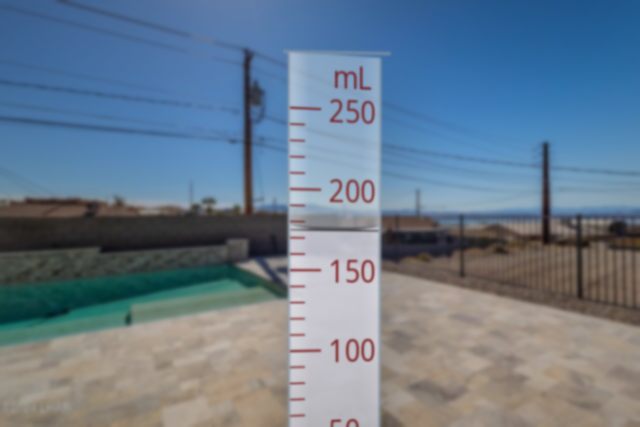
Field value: 175
